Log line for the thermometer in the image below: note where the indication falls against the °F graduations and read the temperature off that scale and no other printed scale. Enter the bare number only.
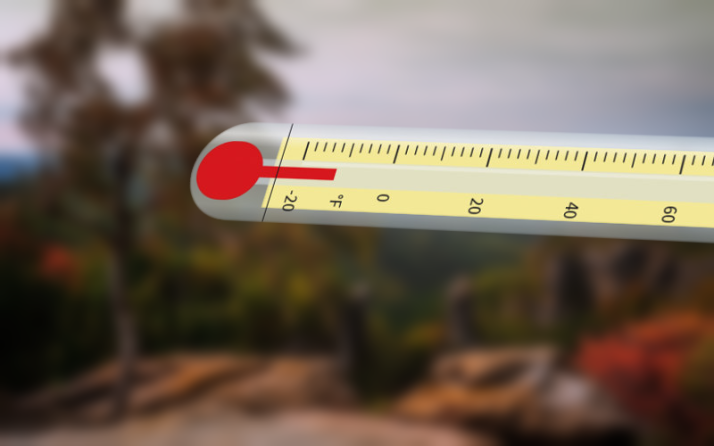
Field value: -12
